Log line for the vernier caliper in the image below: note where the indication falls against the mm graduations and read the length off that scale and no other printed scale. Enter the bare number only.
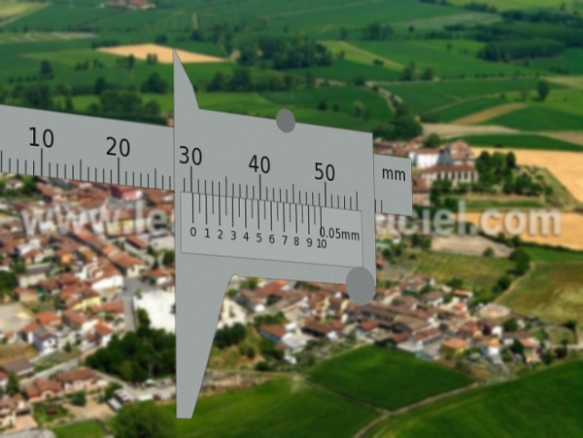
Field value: 30.2
